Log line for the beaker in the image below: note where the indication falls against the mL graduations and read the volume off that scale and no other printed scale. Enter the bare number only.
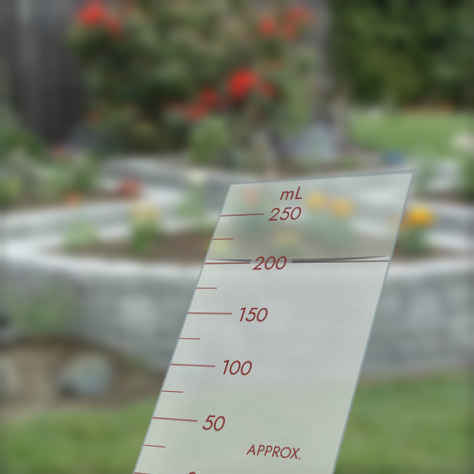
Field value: 200
